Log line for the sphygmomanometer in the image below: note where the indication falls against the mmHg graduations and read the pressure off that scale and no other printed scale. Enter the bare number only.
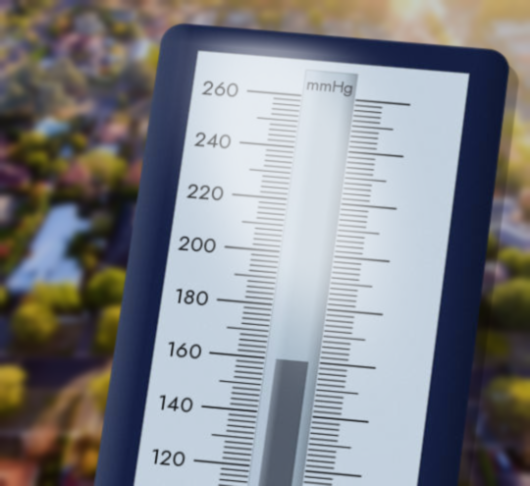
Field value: 160
